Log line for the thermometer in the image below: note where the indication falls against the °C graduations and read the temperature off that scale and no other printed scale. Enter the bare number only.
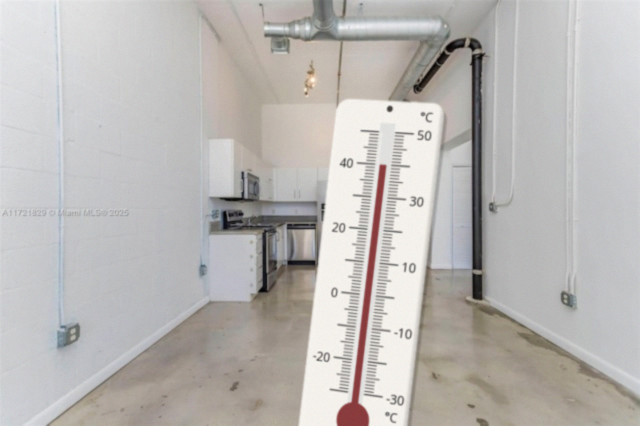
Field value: 40
